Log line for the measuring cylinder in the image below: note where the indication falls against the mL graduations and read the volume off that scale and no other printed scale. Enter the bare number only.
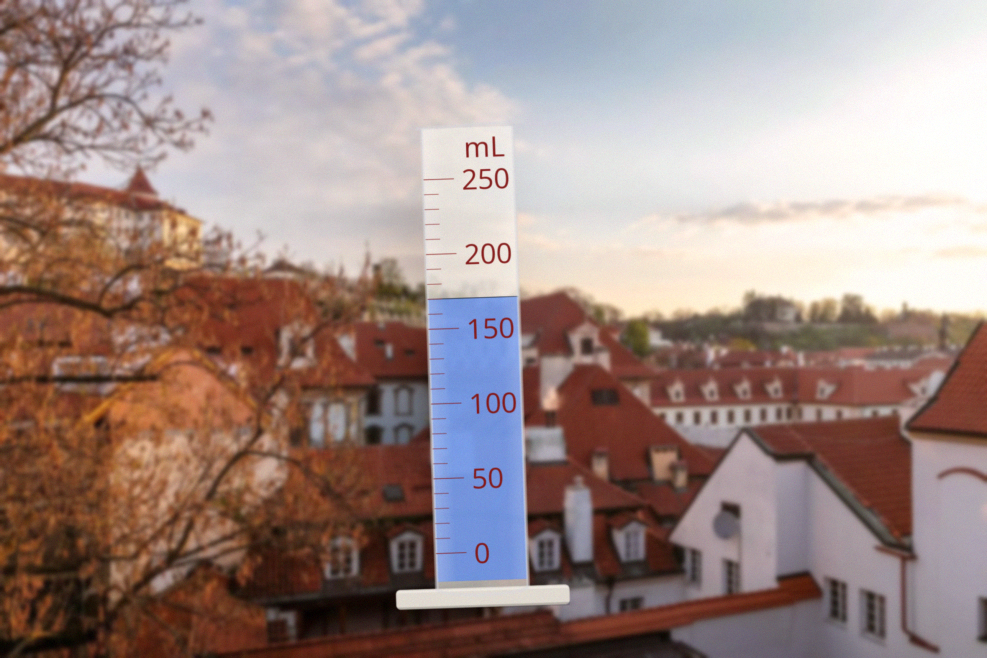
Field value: 170
